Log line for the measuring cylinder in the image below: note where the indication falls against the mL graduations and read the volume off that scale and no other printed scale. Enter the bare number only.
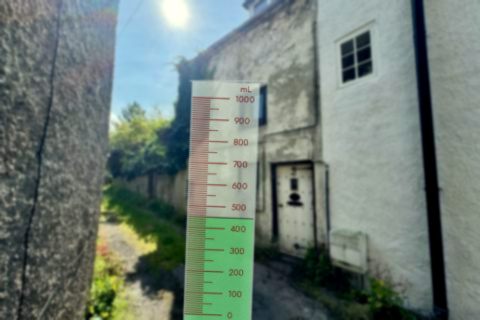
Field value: 450
